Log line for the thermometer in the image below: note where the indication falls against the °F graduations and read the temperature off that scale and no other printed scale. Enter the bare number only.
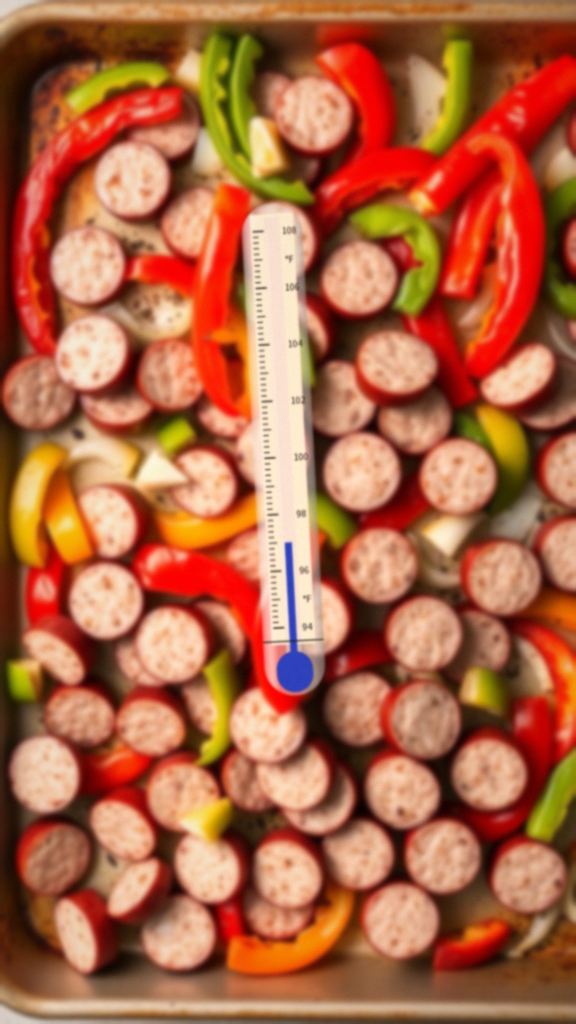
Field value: 97
